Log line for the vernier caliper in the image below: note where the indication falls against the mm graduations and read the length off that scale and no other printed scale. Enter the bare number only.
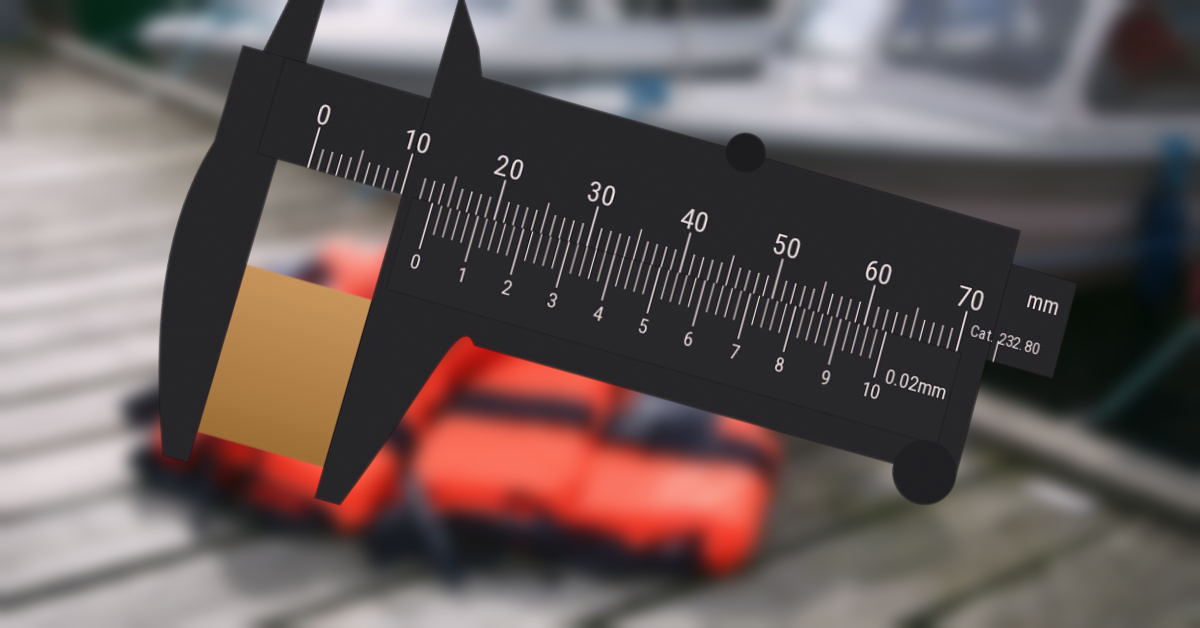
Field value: 13.4
